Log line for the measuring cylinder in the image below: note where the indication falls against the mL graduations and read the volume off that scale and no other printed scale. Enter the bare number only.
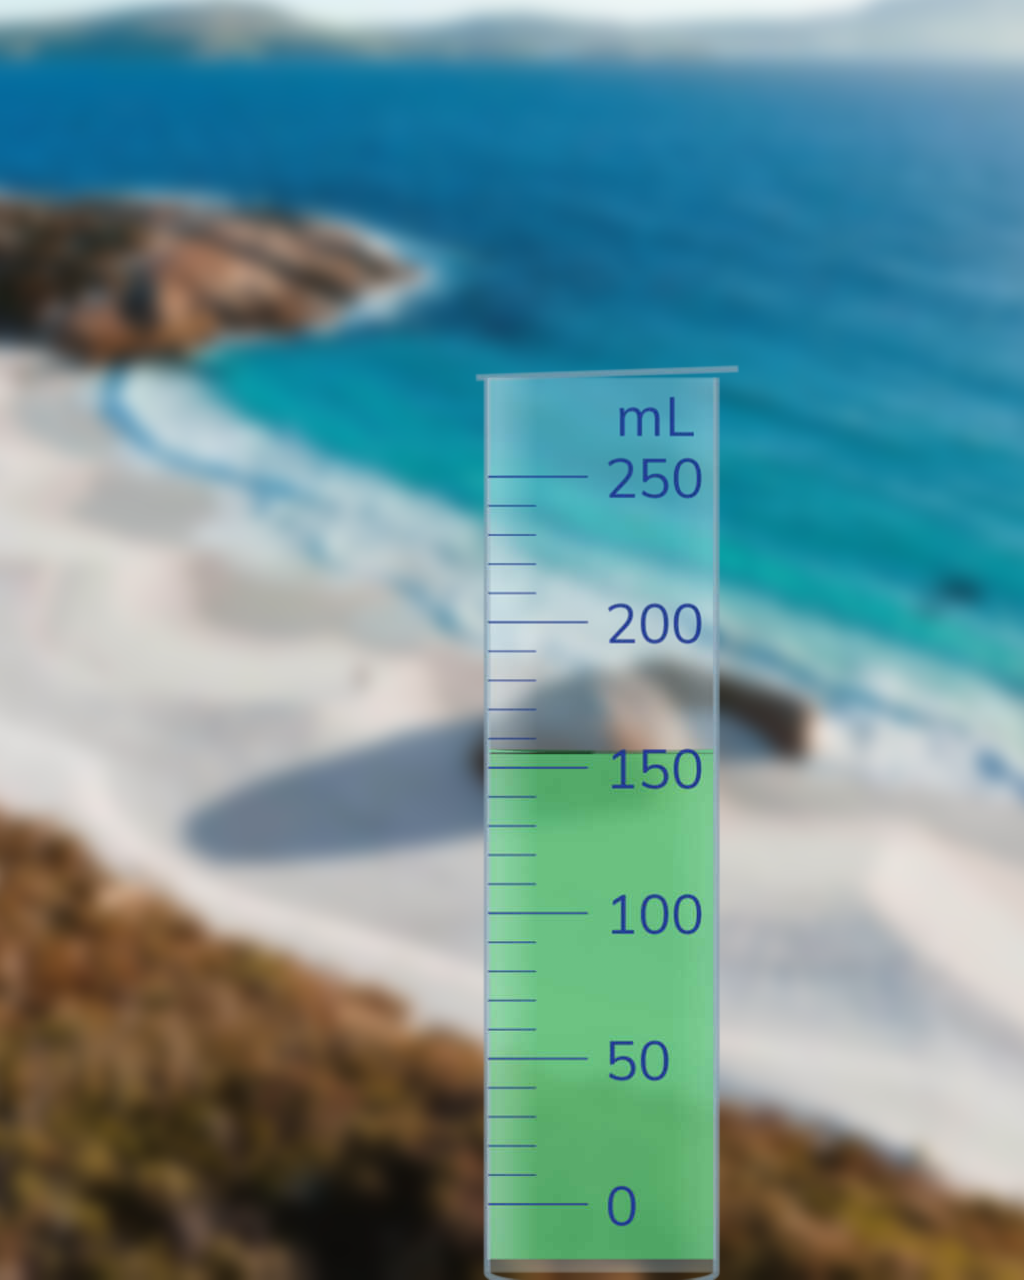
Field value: 155
